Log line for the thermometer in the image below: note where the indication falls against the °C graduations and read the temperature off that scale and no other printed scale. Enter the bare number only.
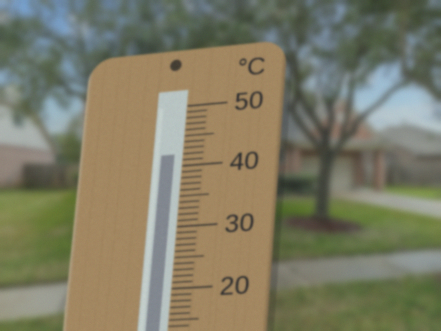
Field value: 42
